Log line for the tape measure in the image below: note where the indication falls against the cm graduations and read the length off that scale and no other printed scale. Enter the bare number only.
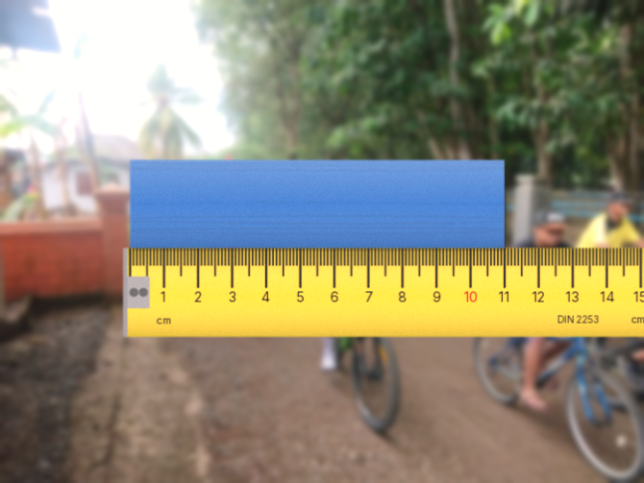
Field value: 11
